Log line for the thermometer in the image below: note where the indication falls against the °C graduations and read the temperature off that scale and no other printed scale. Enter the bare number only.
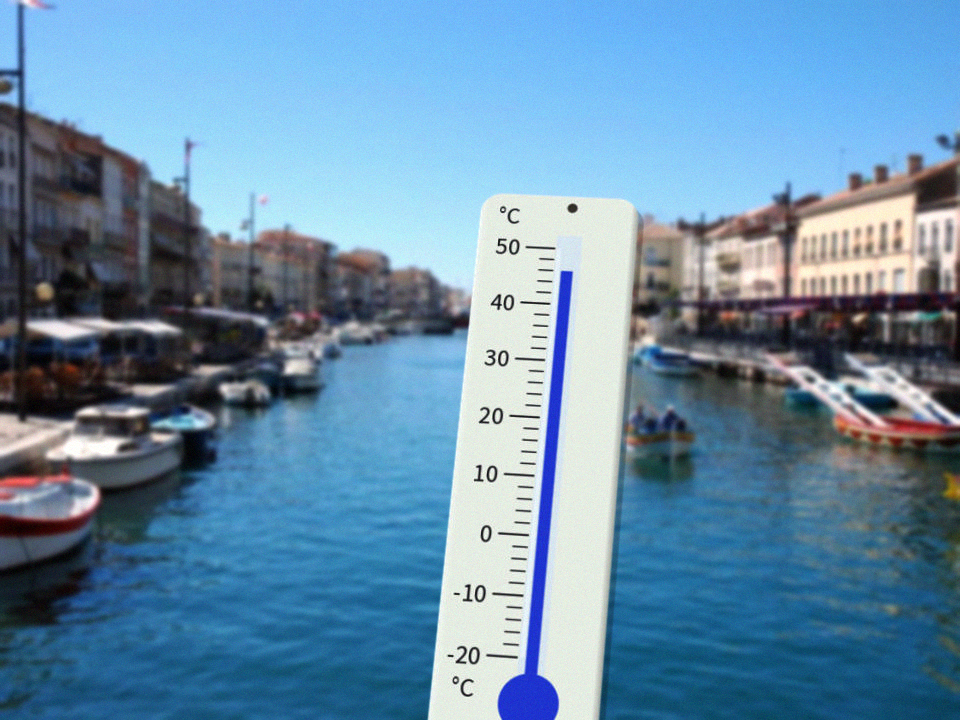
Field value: 46
